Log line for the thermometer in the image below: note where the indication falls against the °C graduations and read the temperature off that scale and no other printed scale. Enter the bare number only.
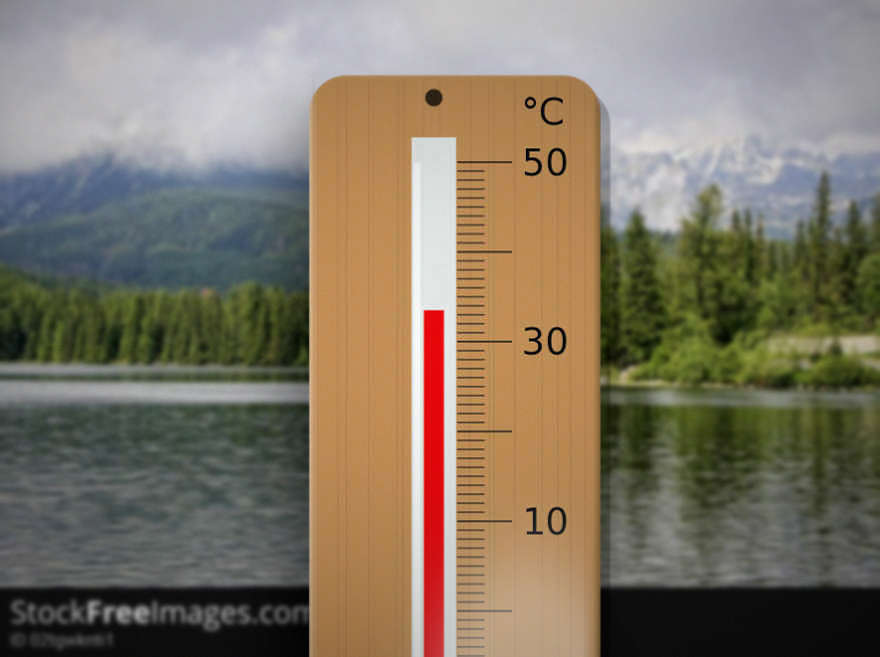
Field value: 33.5
